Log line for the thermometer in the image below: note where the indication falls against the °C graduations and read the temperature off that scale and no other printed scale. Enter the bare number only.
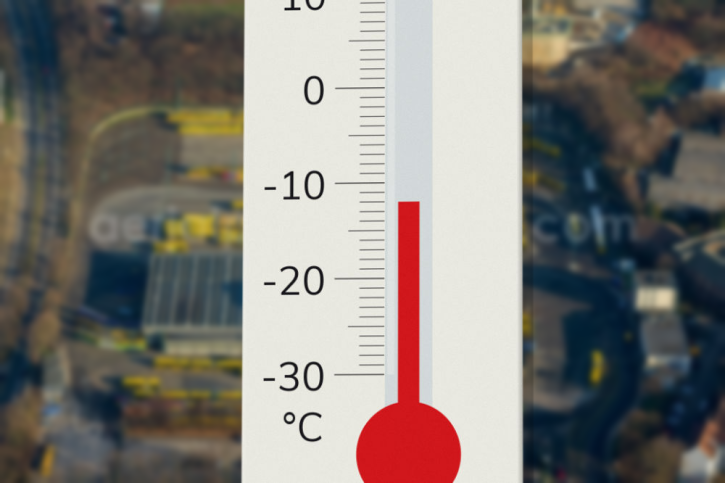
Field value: -12
